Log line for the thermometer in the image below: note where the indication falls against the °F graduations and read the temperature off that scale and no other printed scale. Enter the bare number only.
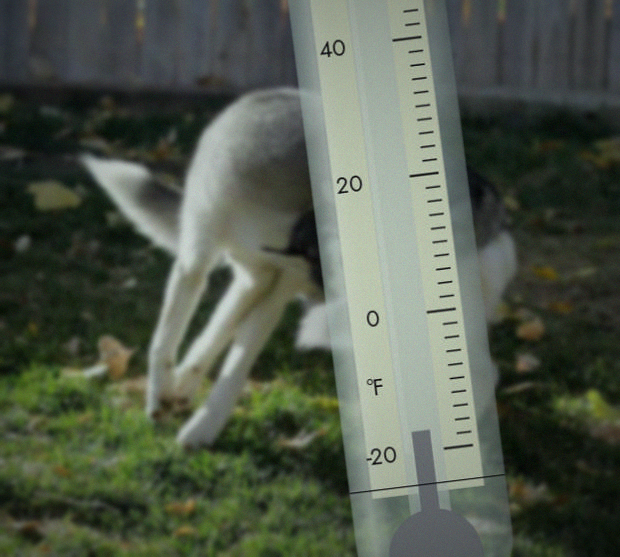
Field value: -17
